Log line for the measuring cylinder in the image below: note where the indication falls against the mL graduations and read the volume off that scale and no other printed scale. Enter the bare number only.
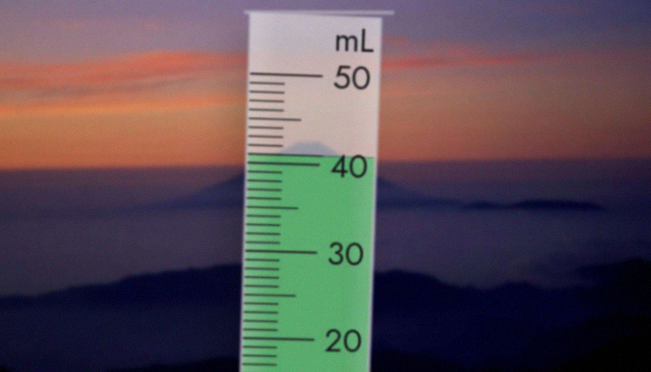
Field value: 41
